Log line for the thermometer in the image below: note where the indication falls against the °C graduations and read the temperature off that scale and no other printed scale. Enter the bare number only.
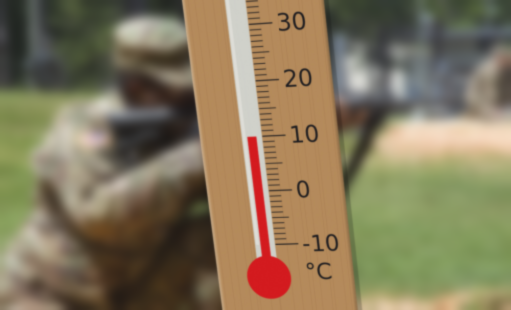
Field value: 10
